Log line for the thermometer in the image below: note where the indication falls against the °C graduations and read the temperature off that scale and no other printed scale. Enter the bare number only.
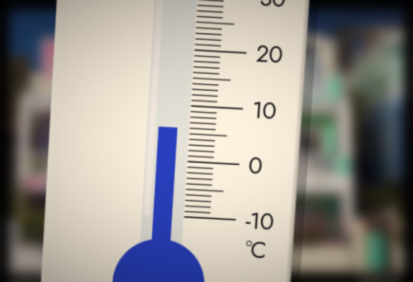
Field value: 6
